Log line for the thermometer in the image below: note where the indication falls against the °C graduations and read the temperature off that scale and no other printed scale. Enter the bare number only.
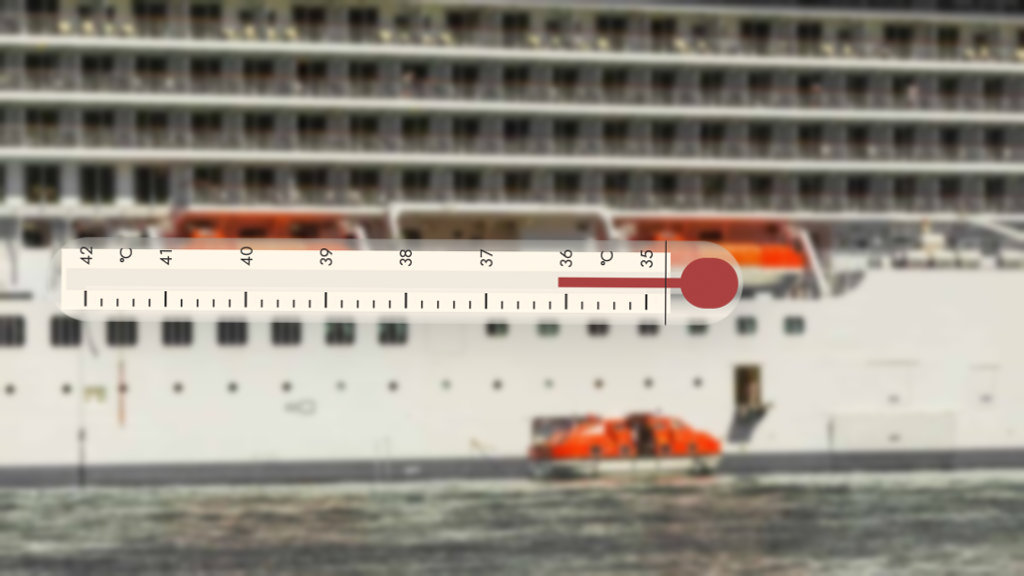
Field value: 36.1
